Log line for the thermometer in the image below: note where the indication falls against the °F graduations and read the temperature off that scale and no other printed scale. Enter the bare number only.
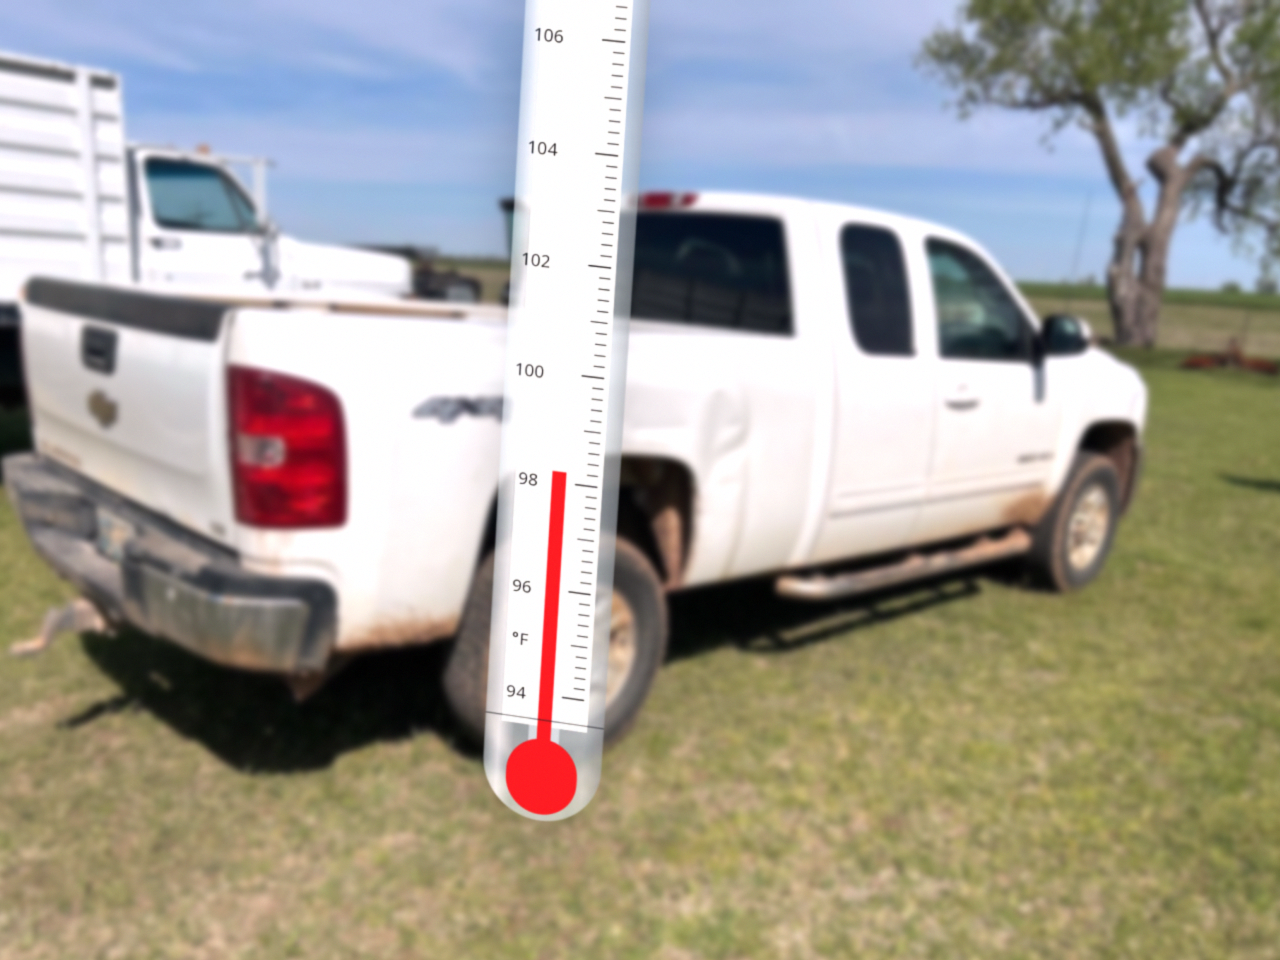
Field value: 98.2
